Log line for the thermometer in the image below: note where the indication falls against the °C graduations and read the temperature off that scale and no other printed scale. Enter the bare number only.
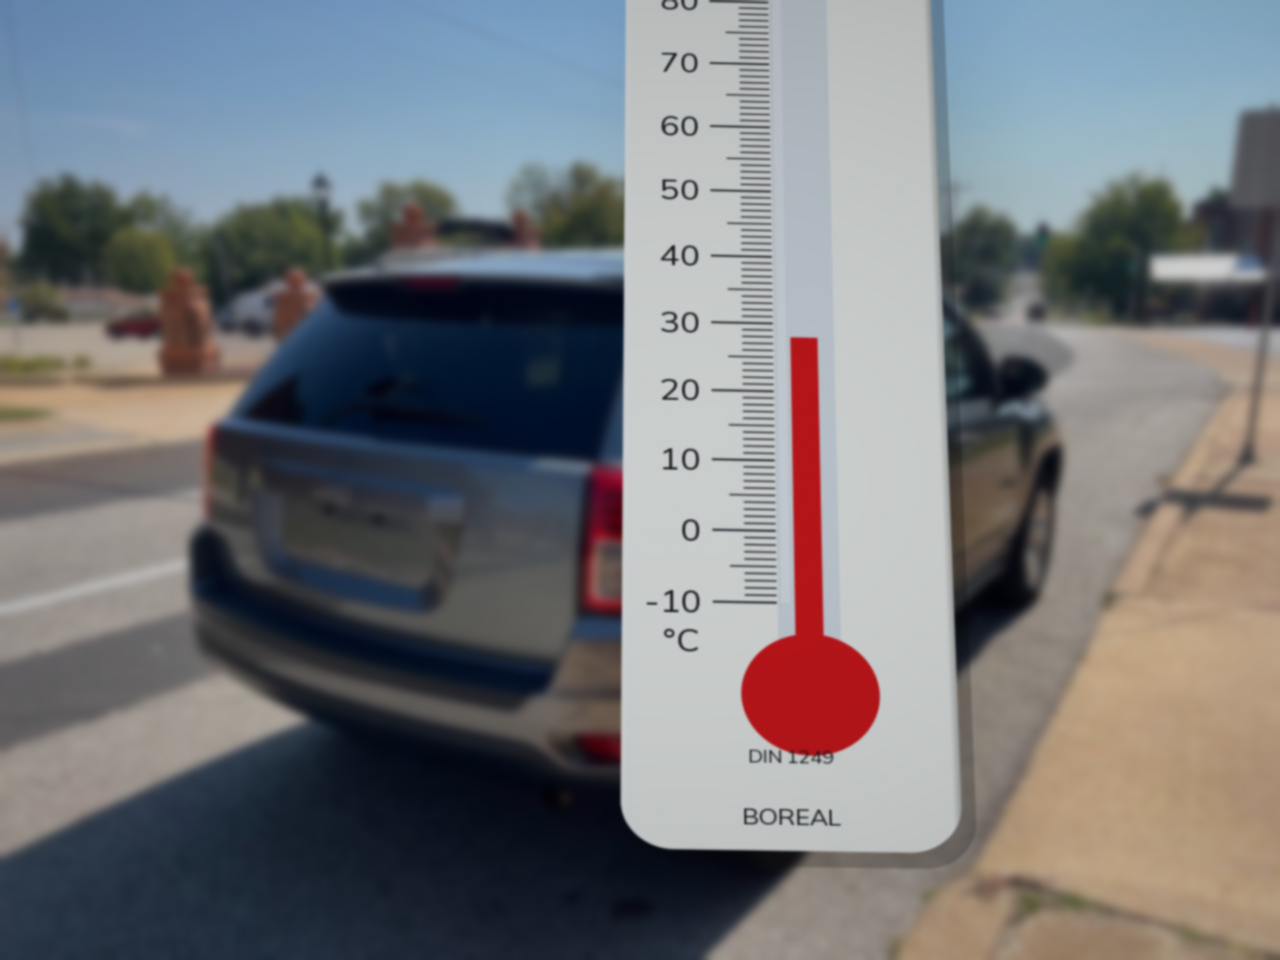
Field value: 28
